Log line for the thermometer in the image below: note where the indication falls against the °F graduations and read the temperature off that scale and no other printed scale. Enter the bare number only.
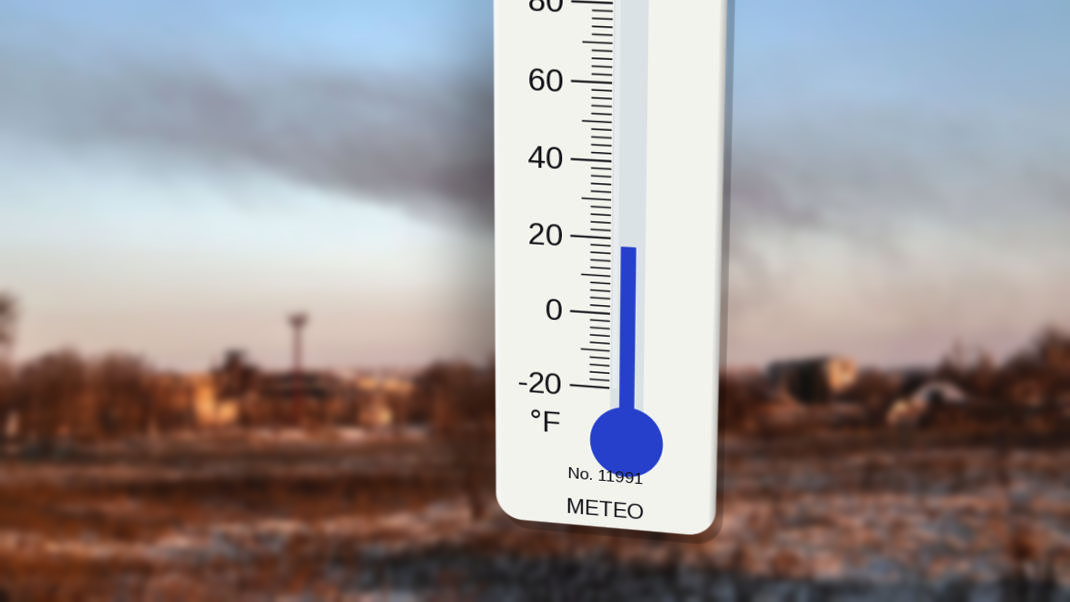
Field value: 18
